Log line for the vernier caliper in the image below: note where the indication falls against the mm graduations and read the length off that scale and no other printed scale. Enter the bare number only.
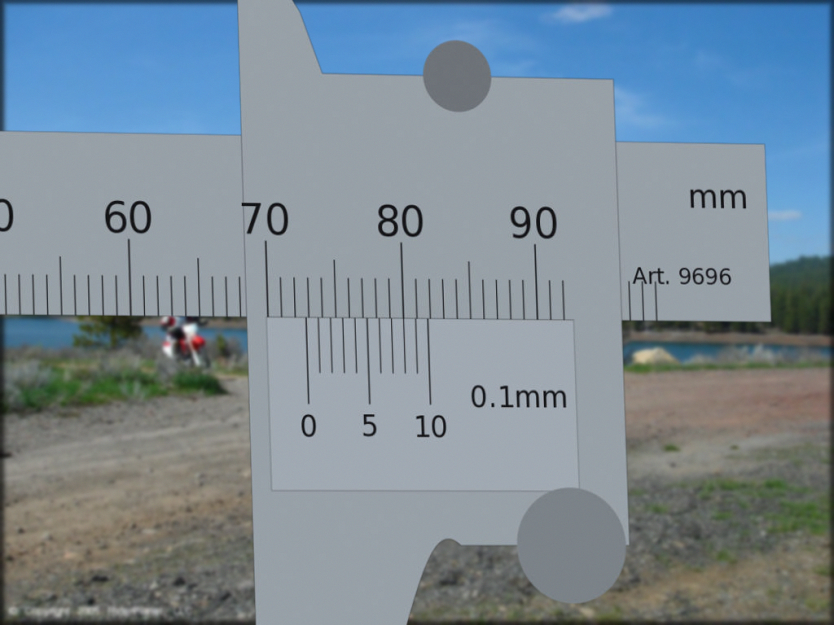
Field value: 72.8
